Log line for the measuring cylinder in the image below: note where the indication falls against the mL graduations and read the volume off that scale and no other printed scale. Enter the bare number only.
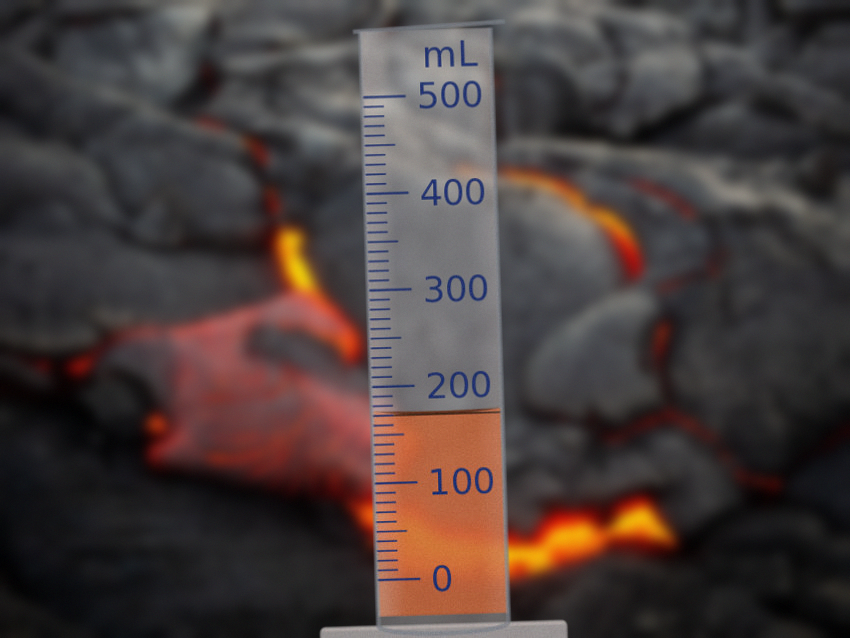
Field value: 170
